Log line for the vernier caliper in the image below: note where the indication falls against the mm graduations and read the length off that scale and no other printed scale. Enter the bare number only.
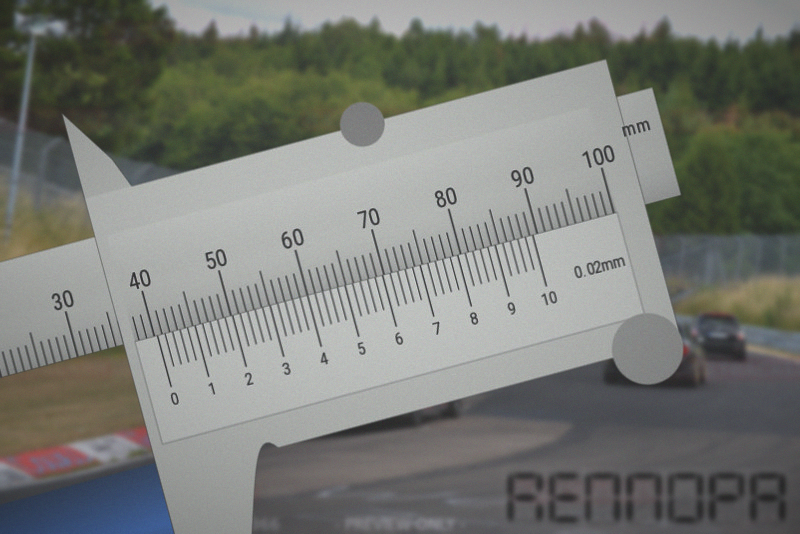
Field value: 40.4
